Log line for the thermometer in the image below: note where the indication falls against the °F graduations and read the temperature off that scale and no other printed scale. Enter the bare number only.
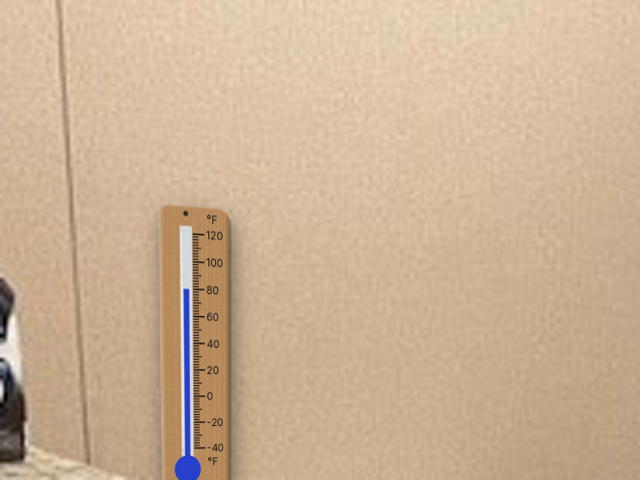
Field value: 80
